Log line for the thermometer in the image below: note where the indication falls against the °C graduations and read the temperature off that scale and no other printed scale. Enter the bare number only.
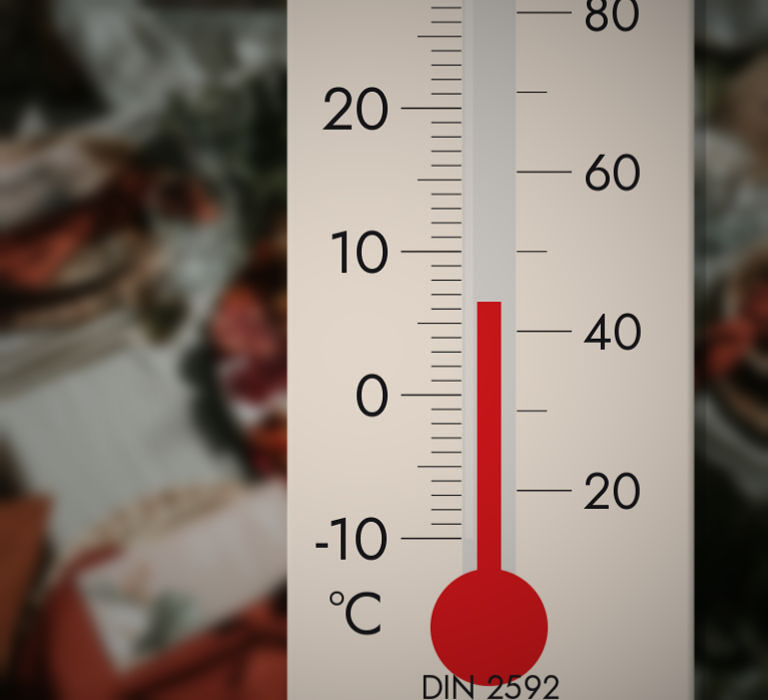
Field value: 6.5
